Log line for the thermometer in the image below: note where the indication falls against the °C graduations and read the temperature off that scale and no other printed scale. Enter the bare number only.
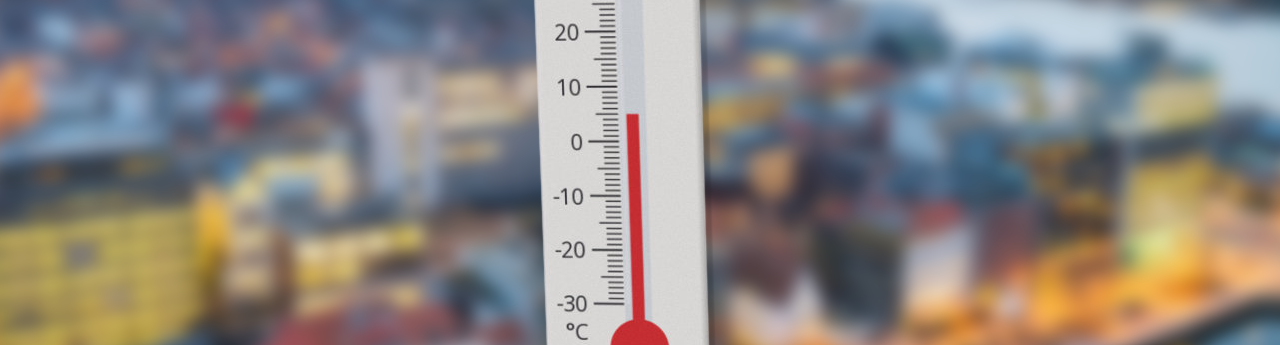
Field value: 5
